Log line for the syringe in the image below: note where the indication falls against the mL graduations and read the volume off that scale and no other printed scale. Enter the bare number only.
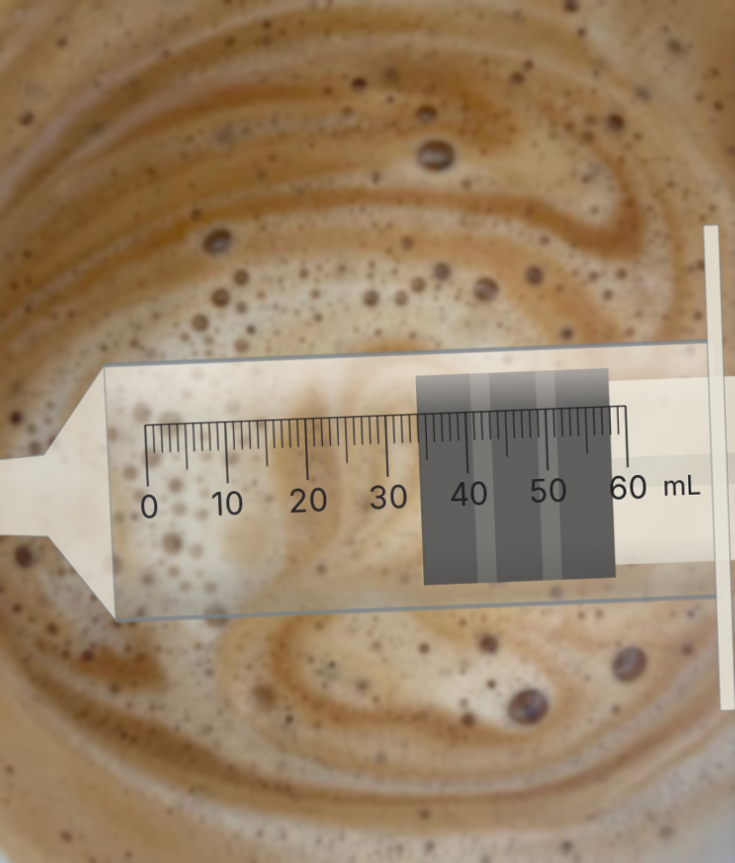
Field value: 34
